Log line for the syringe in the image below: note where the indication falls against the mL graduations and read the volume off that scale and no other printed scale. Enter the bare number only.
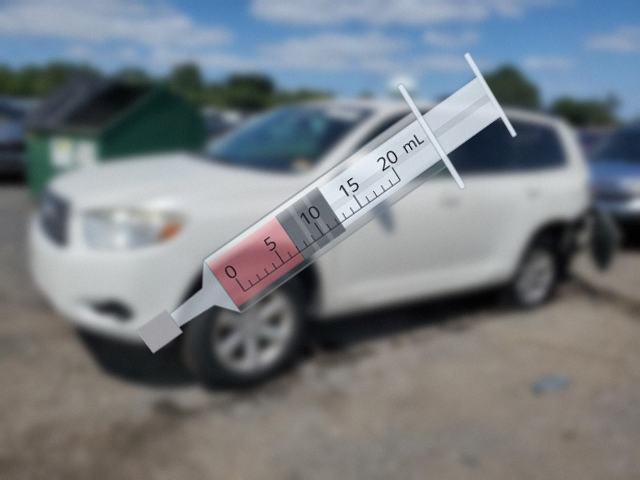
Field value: 7
